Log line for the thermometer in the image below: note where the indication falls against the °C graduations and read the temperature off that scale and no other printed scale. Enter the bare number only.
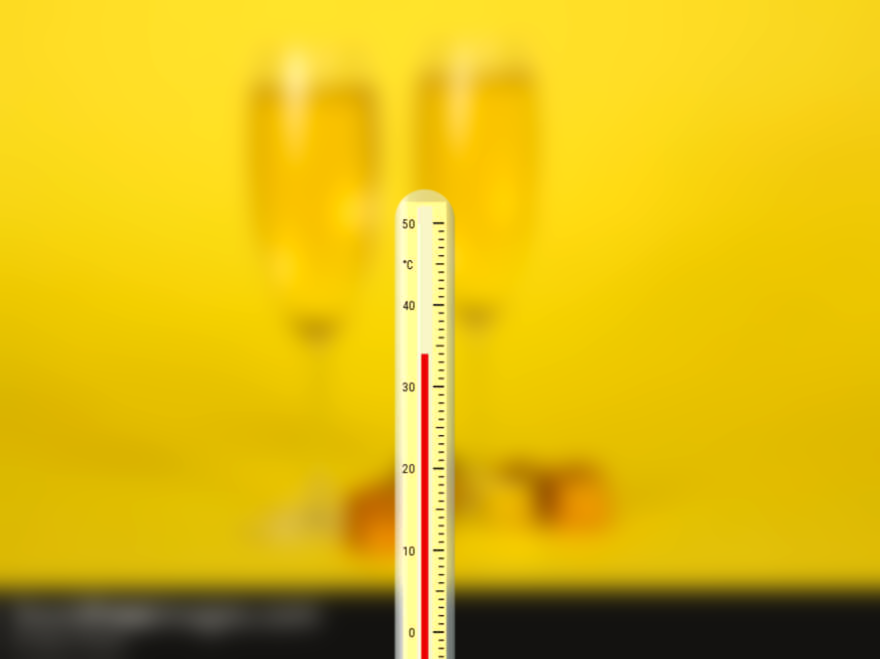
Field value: 34
